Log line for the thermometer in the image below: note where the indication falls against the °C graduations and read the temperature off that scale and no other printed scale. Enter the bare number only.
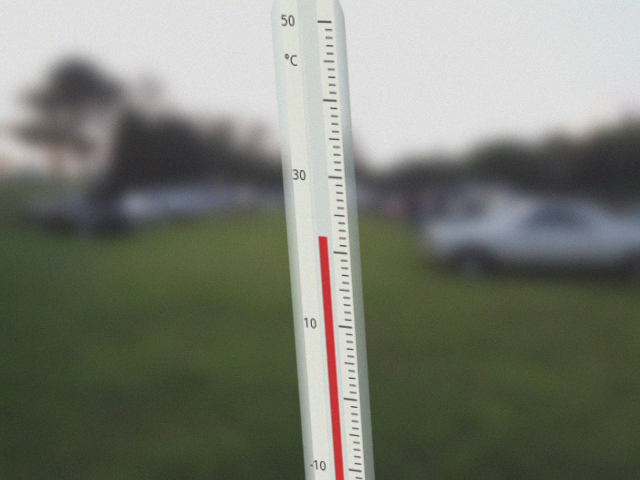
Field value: 22
